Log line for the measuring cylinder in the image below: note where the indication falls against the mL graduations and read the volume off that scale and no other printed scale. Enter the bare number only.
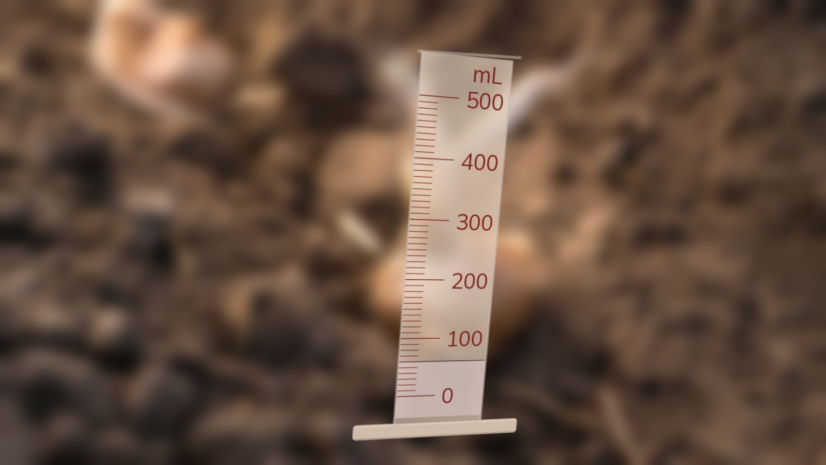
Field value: 60
